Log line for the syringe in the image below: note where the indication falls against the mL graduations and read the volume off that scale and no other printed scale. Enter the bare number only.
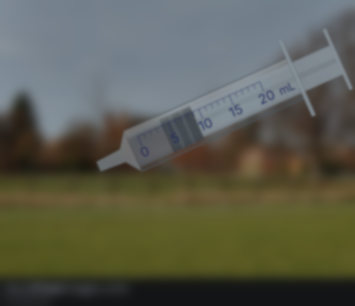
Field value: 4
